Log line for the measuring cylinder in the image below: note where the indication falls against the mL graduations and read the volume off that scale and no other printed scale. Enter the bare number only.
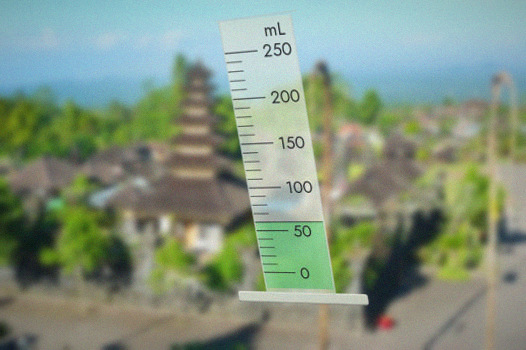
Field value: 60
